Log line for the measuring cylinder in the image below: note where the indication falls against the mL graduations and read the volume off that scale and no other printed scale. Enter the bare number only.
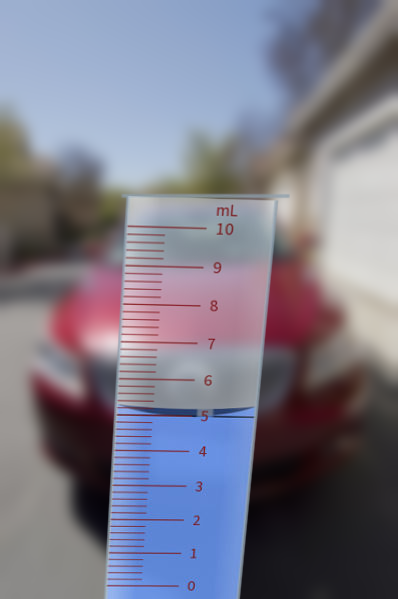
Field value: 5
